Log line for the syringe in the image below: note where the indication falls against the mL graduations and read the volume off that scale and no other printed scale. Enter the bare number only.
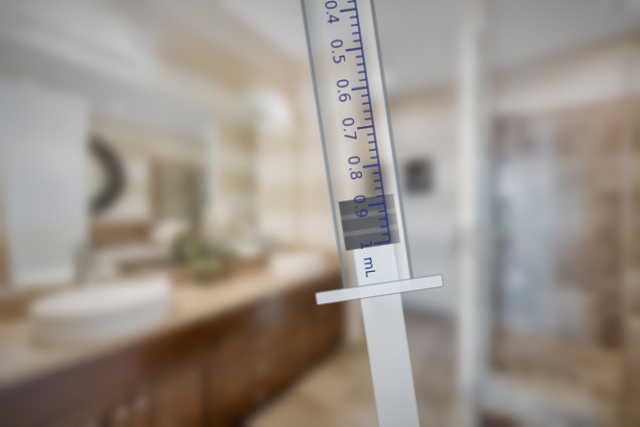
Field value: 0.88
